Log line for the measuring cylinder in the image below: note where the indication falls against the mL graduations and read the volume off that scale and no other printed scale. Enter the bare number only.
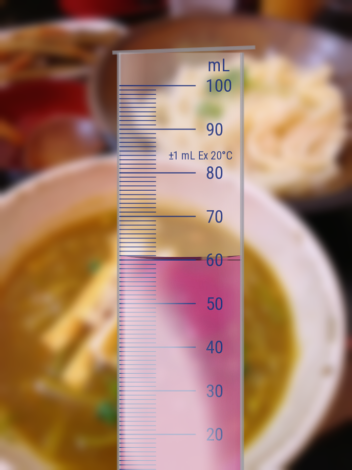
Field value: 60
